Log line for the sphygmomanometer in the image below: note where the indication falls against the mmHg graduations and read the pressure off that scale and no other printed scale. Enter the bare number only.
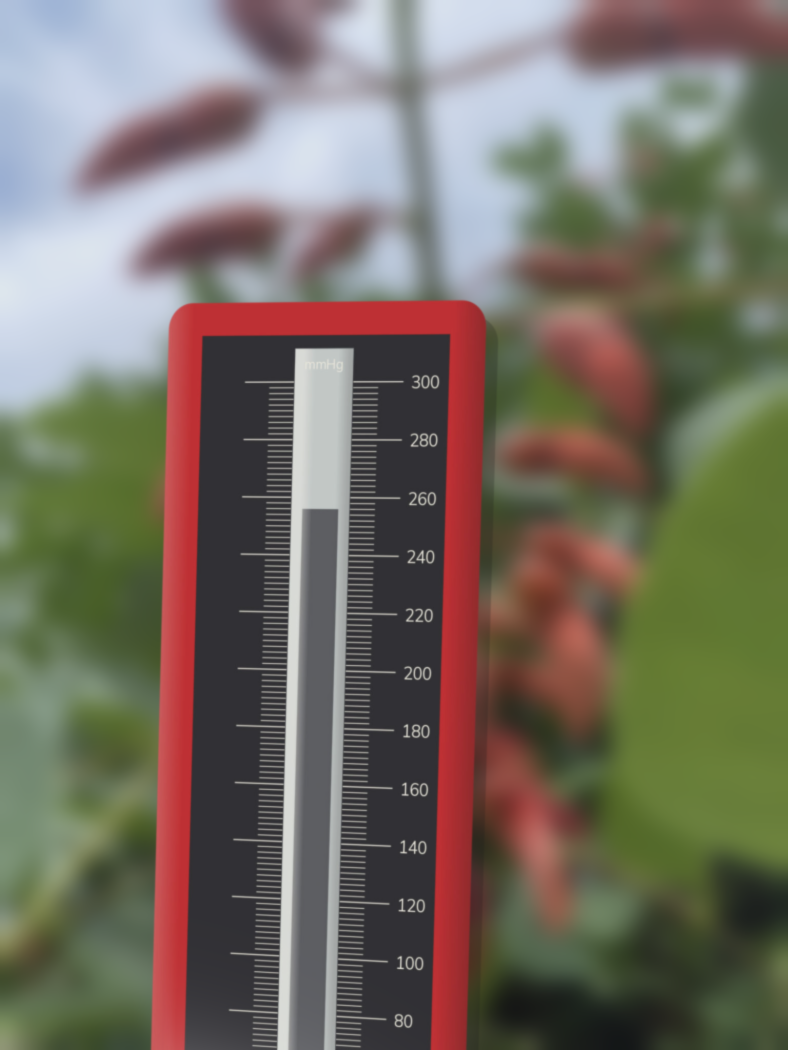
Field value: 256
